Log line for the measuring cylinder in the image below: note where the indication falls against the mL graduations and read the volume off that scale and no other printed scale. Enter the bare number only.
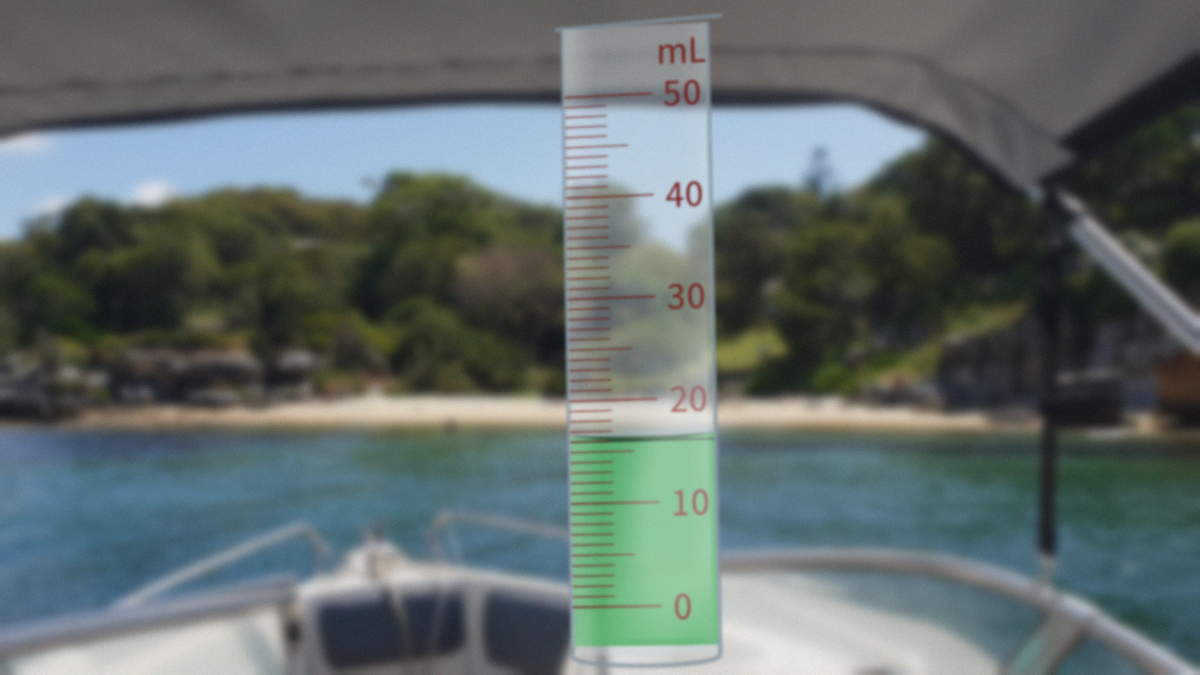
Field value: 16
